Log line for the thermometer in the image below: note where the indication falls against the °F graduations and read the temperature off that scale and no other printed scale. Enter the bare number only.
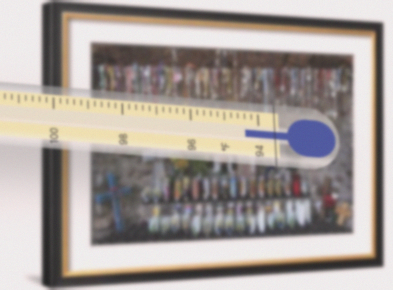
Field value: 94.4
